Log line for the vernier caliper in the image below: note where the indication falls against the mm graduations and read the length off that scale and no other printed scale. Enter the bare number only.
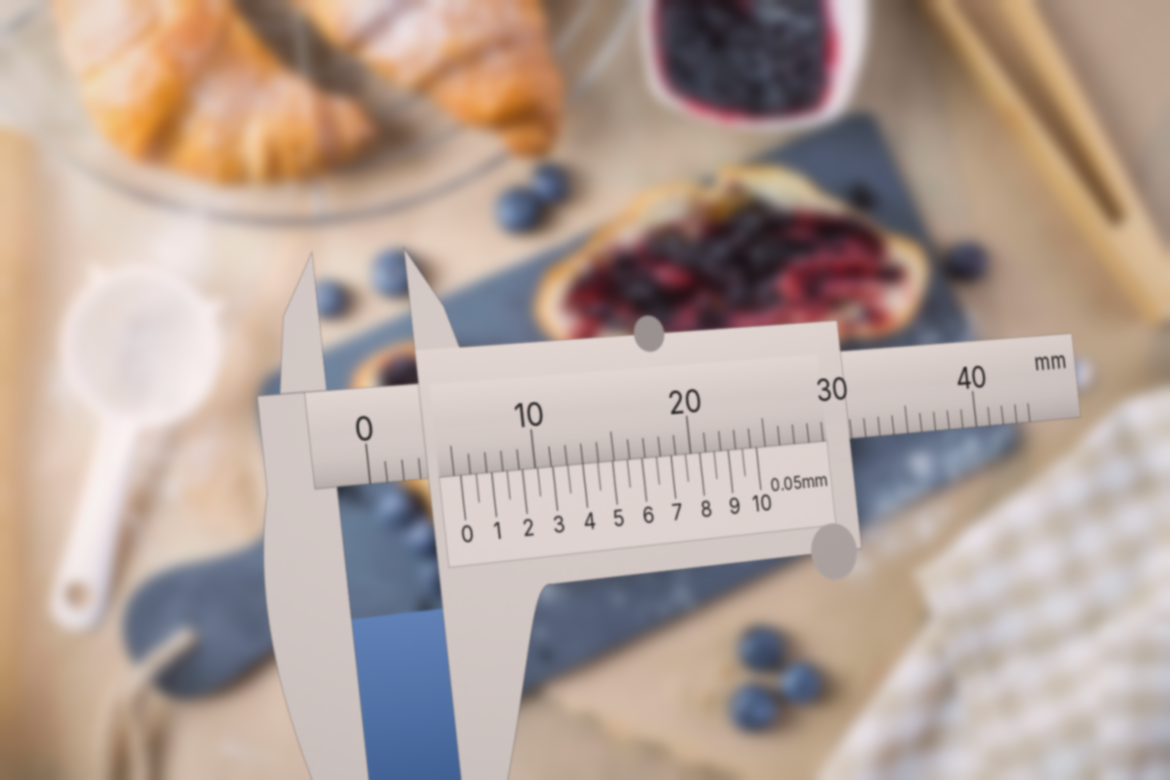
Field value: 5.4
